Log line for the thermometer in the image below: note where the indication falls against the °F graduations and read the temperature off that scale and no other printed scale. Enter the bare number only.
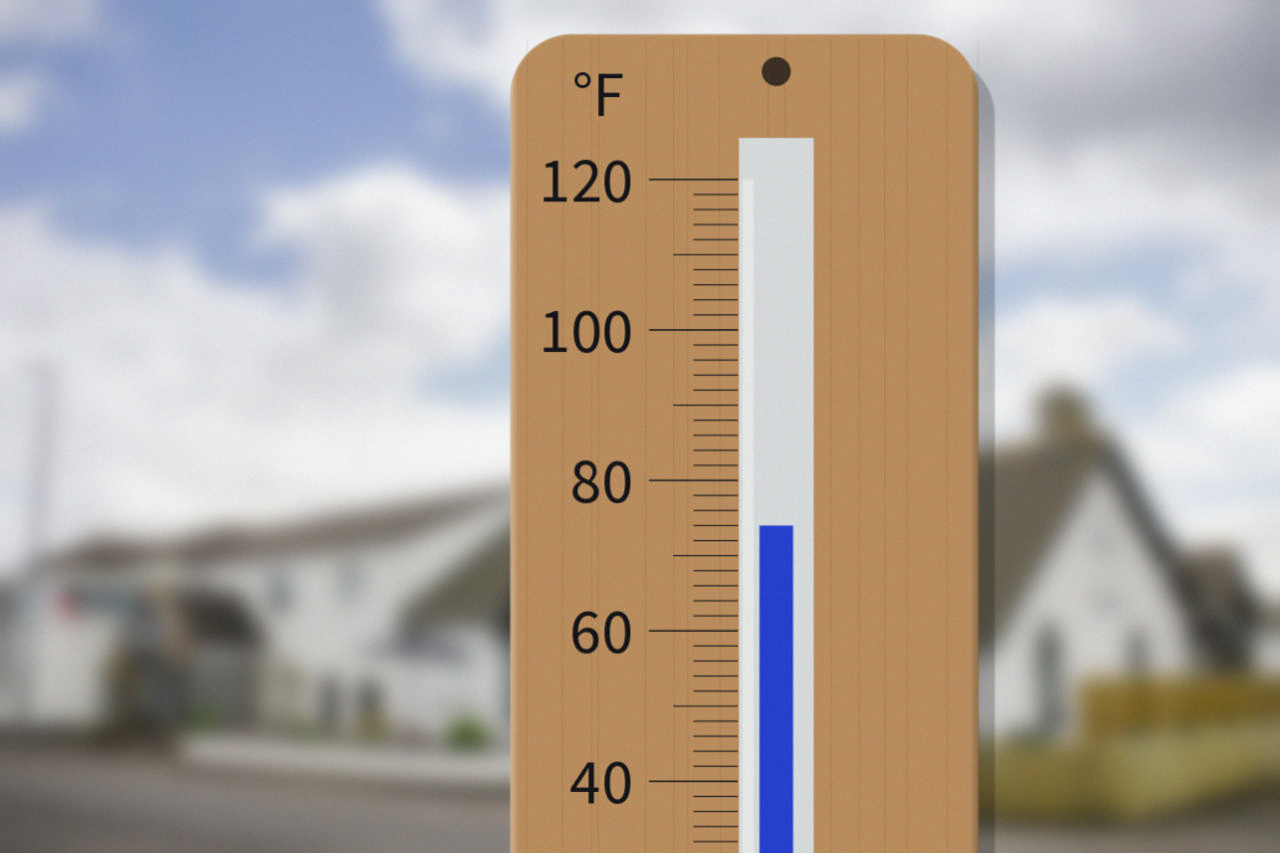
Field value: 74
